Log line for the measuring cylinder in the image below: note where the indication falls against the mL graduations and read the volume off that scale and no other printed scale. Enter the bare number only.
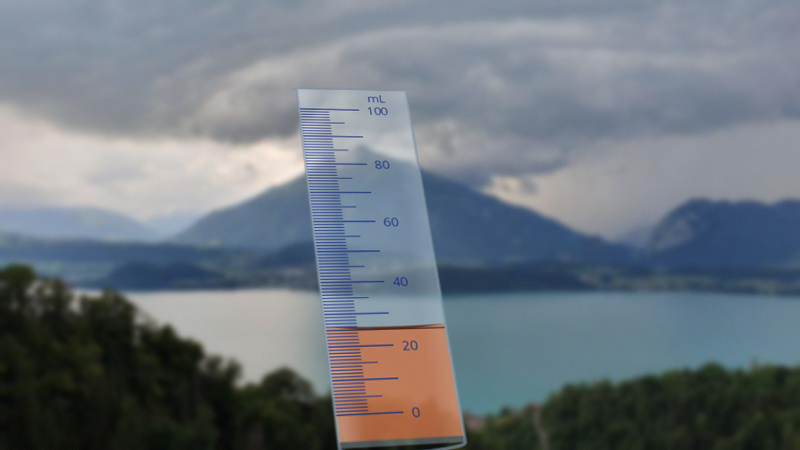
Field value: 25
